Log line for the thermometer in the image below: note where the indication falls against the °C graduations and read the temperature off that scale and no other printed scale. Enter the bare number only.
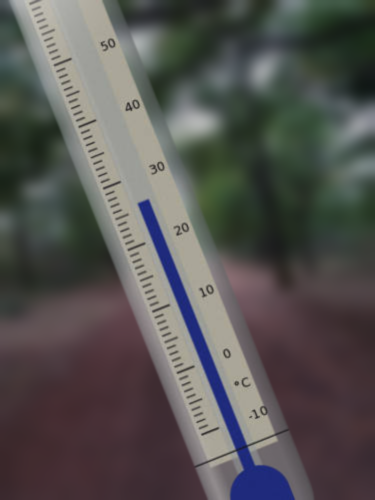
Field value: 26
